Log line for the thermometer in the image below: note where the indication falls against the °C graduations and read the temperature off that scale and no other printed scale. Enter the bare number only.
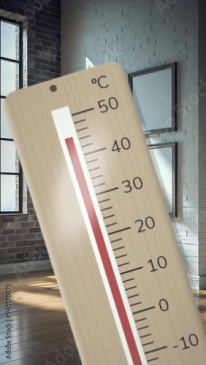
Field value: 45
